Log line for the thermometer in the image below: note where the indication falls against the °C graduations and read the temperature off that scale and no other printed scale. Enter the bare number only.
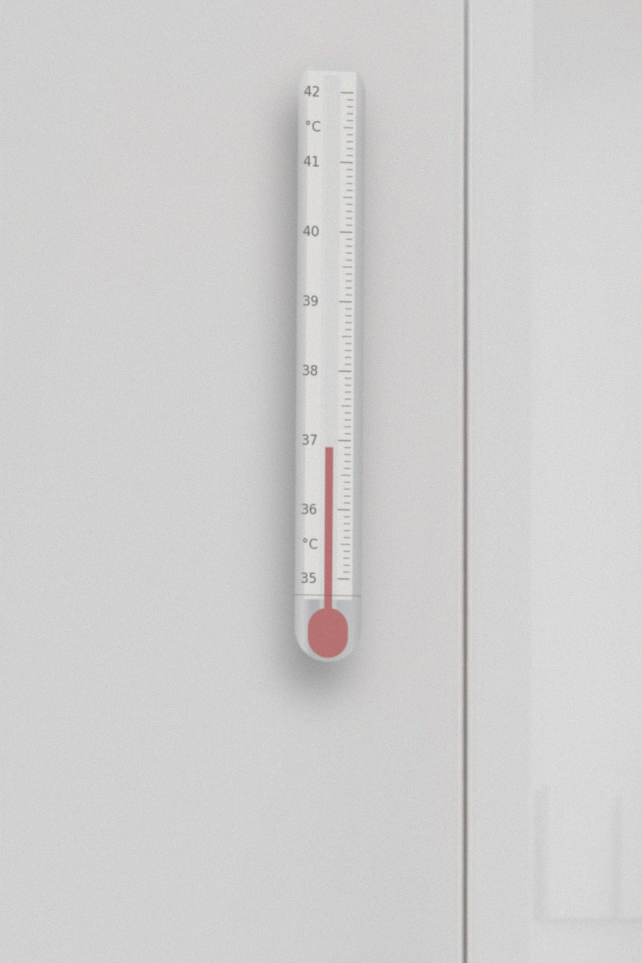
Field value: 36.9
